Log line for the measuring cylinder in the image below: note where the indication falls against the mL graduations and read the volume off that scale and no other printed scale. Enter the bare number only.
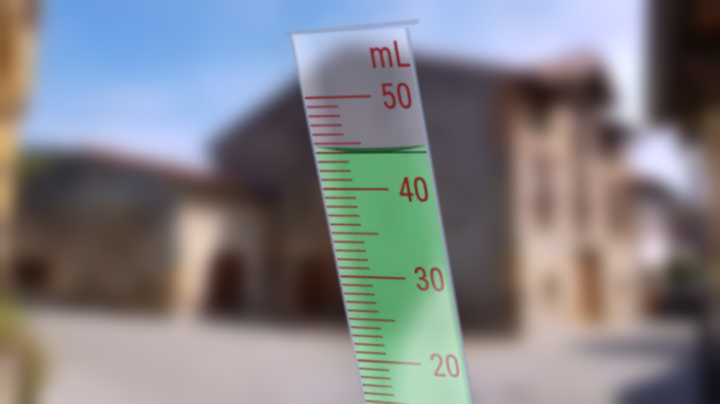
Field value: 44
